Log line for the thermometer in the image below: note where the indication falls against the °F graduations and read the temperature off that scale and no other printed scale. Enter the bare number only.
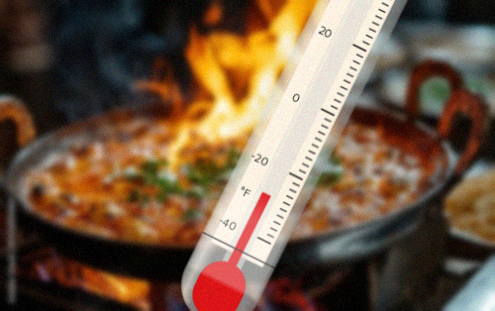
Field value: -28
